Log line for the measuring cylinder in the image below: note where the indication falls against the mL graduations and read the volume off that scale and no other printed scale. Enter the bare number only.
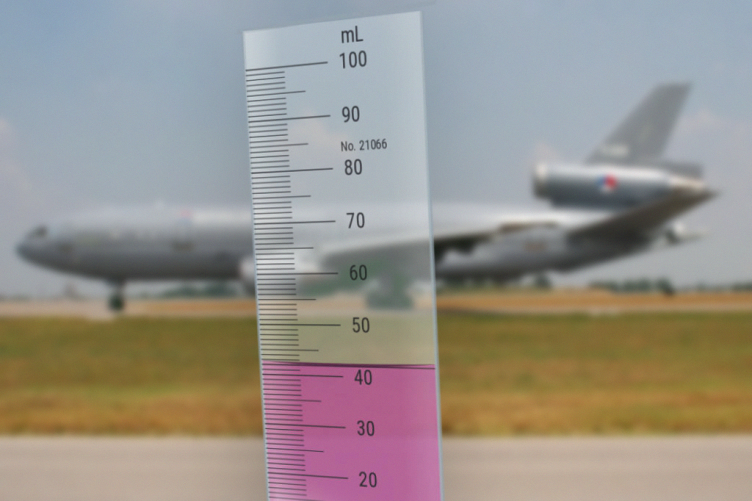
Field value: 42
